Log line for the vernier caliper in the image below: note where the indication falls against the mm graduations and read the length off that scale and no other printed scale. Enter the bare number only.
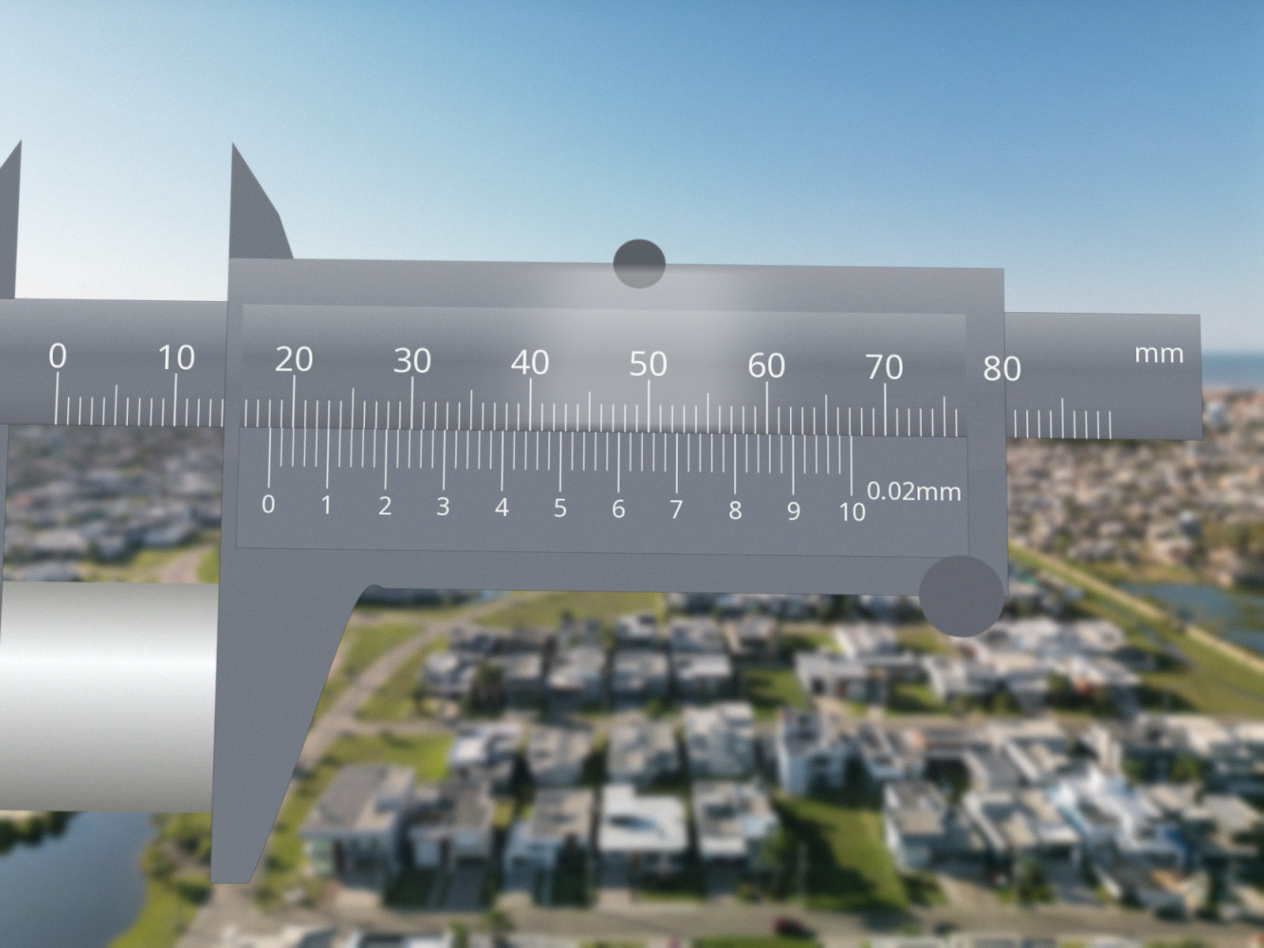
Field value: 18.1
